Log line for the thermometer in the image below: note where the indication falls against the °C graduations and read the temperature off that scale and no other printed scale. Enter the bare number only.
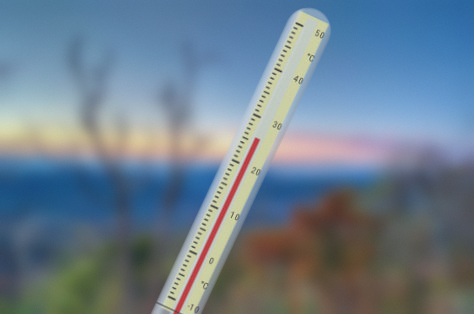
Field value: 26
